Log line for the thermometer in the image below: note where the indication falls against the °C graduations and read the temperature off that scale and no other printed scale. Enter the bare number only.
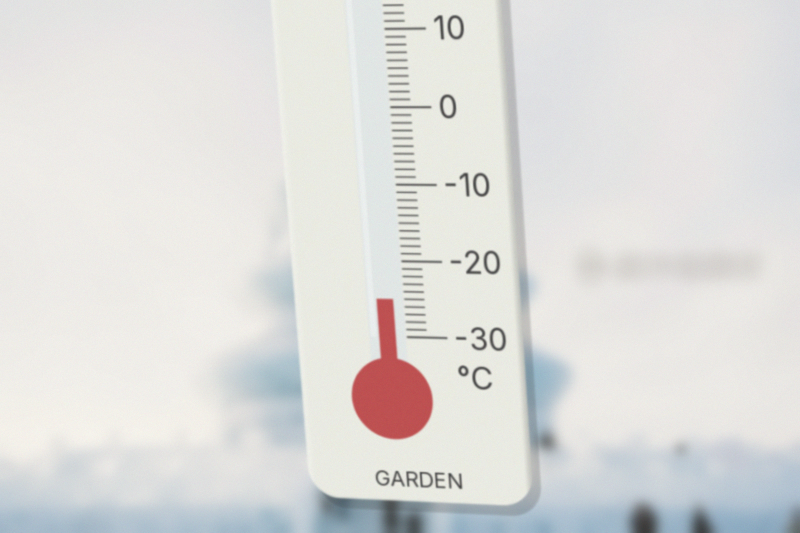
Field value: -25
